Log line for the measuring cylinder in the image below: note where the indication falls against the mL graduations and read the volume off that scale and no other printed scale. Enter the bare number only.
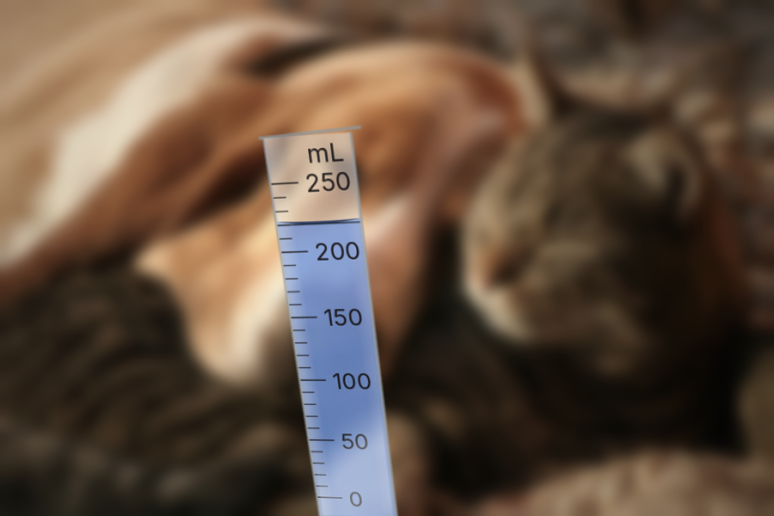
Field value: 220
